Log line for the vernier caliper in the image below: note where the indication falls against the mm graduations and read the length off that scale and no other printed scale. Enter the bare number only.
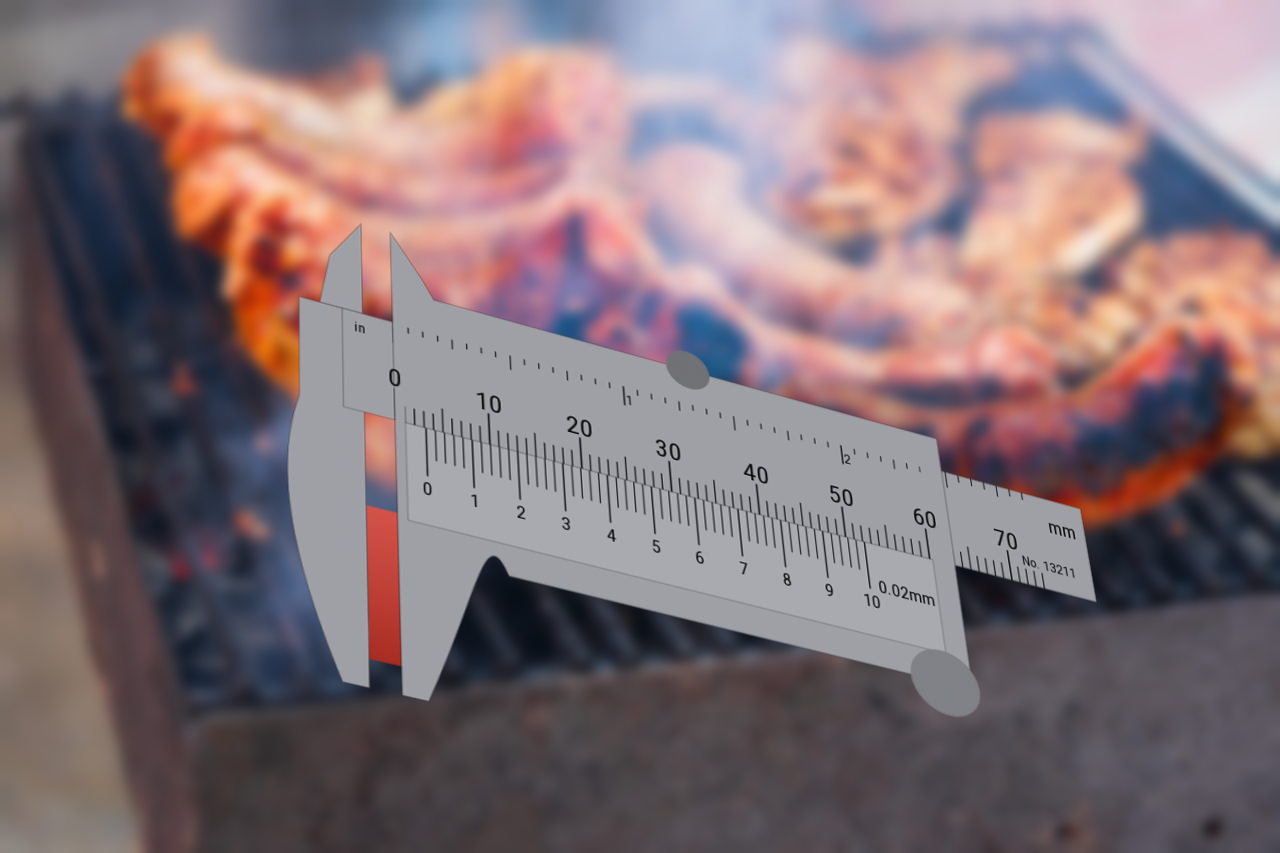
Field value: 3.2
